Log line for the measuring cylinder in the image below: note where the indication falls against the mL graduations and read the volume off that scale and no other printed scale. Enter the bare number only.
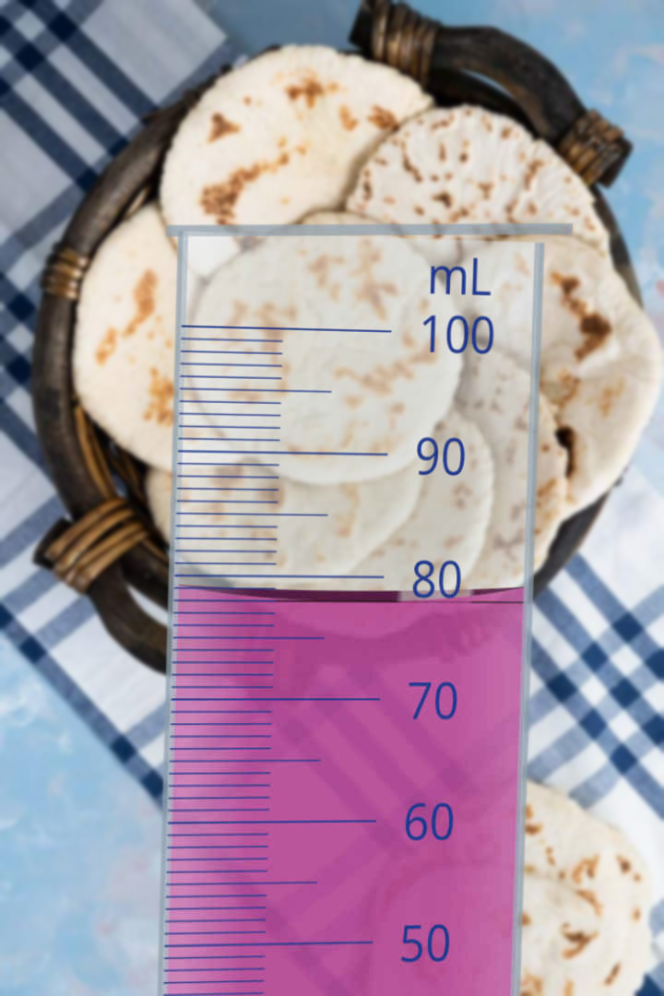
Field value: 78
